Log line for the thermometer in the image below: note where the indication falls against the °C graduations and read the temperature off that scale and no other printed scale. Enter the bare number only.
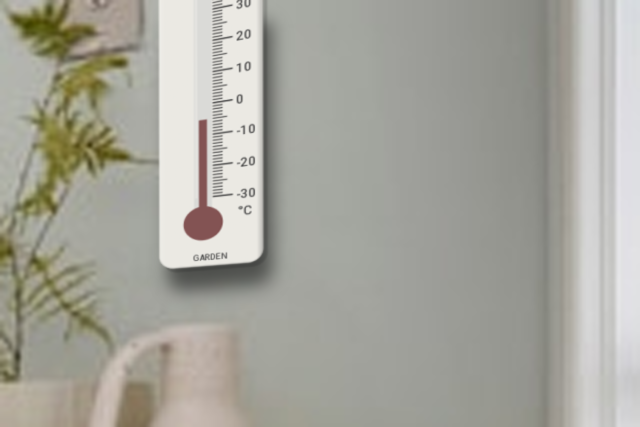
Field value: -5
